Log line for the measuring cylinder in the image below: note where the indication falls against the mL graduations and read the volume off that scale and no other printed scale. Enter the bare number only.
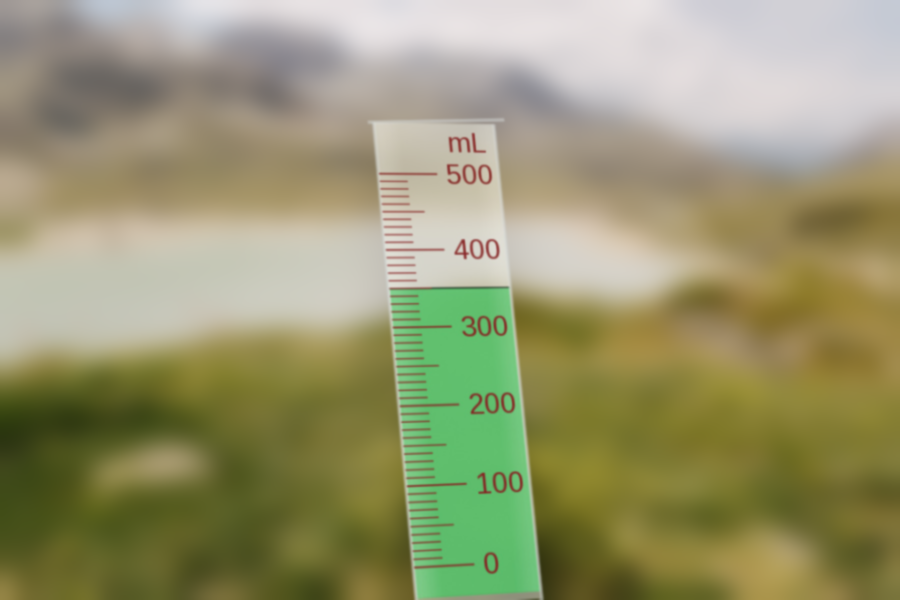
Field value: 350
